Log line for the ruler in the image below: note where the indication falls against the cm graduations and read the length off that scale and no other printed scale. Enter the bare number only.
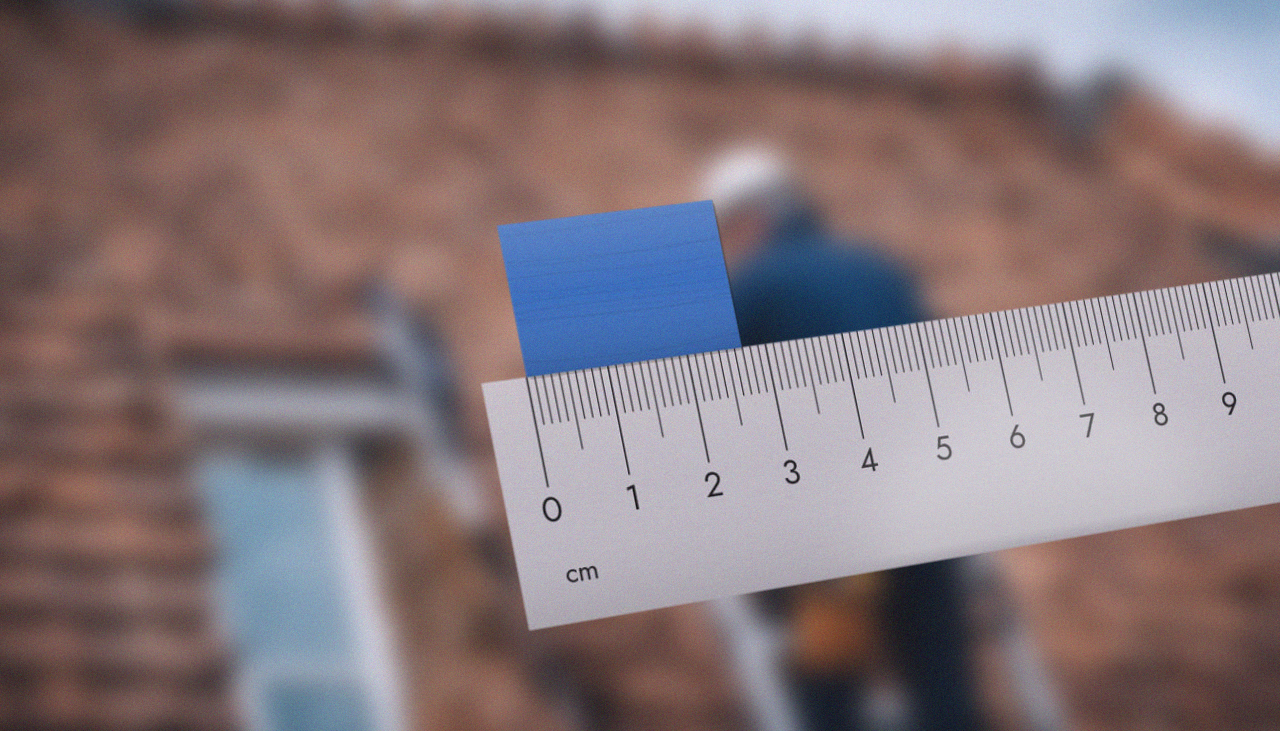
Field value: 2.7
